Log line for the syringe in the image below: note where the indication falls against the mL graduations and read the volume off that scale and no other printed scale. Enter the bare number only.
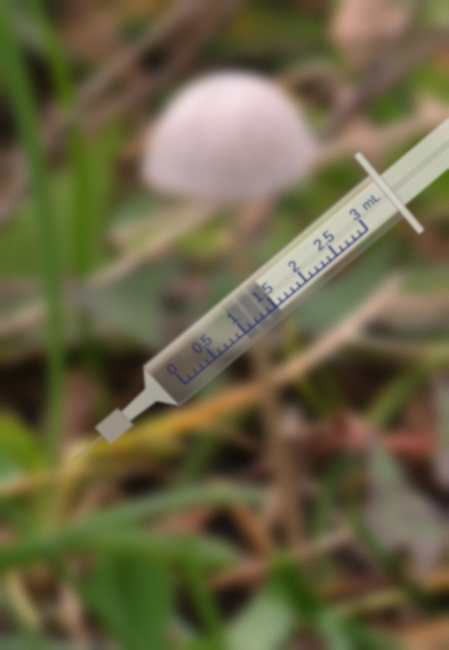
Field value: 1
